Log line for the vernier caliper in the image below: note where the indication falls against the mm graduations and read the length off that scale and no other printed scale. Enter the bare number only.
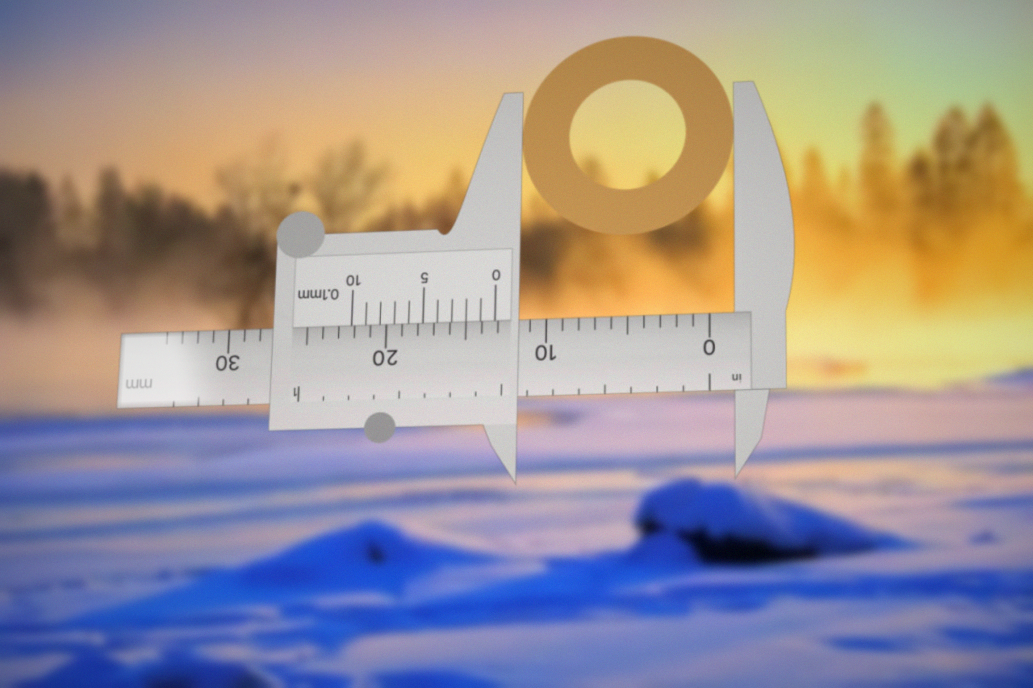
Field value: 13.2
